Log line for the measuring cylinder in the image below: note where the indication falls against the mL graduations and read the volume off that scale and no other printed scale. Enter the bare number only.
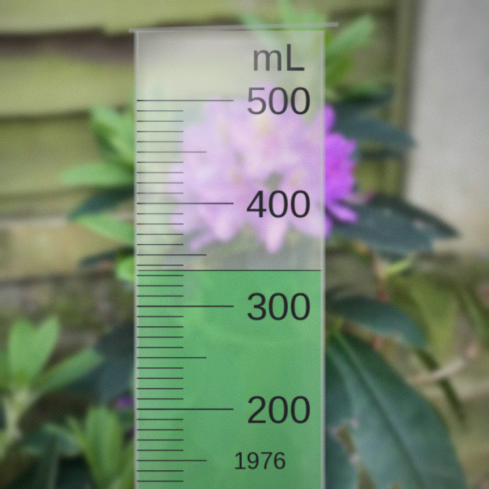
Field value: 335
